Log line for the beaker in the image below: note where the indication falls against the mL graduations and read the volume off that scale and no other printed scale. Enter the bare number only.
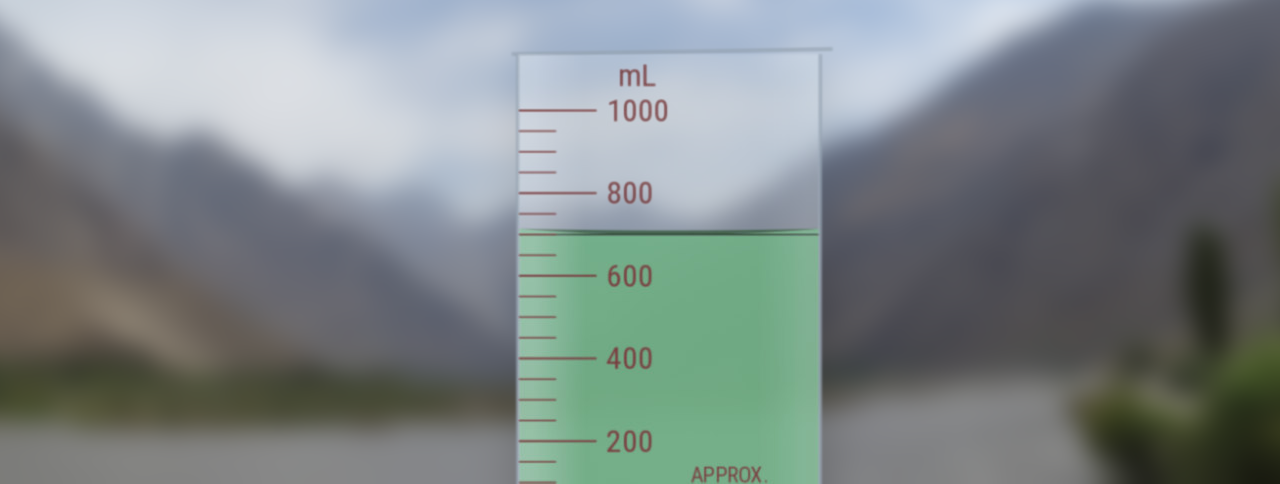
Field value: 700
